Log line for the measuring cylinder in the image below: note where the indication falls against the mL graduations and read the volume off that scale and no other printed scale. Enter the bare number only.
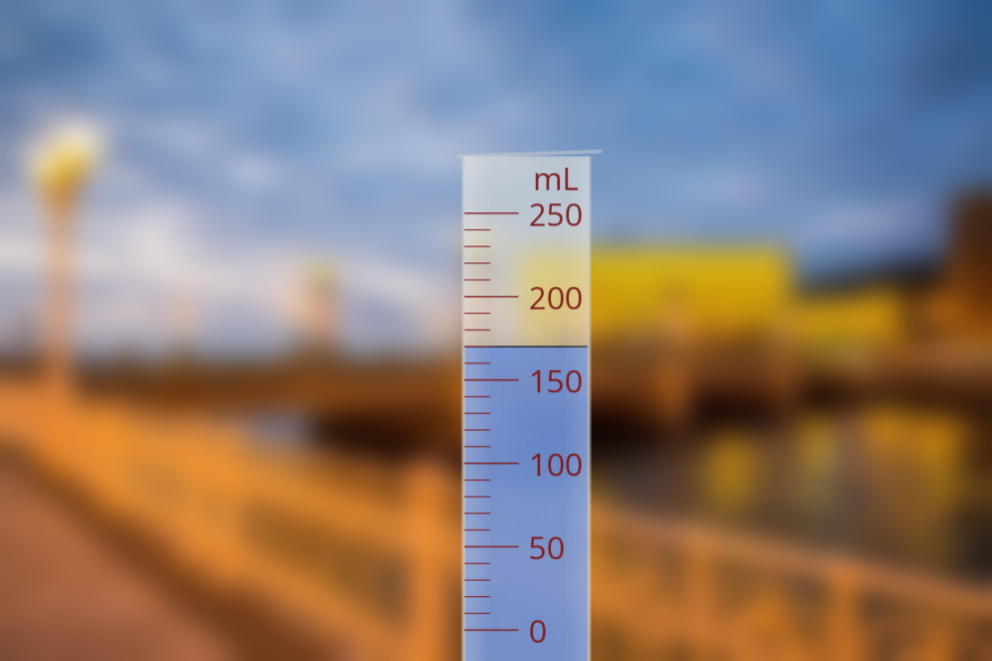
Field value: 170
